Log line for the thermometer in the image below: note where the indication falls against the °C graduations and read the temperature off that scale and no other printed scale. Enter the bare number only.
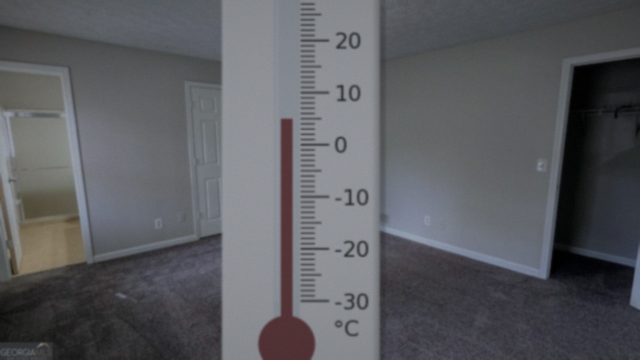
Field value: 5
